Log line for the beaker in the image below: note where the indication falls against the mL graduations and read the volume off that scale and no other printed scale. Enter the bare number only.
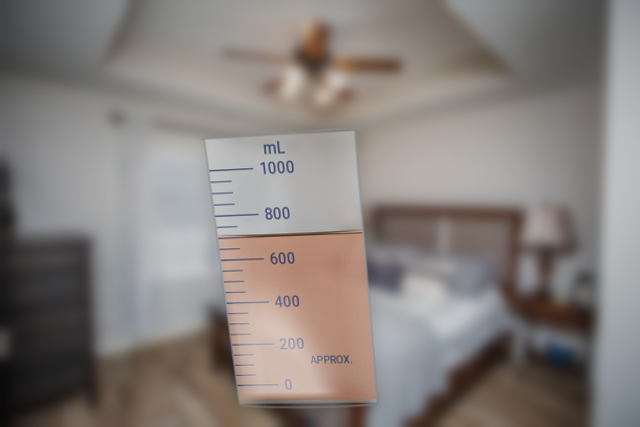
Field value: 700
